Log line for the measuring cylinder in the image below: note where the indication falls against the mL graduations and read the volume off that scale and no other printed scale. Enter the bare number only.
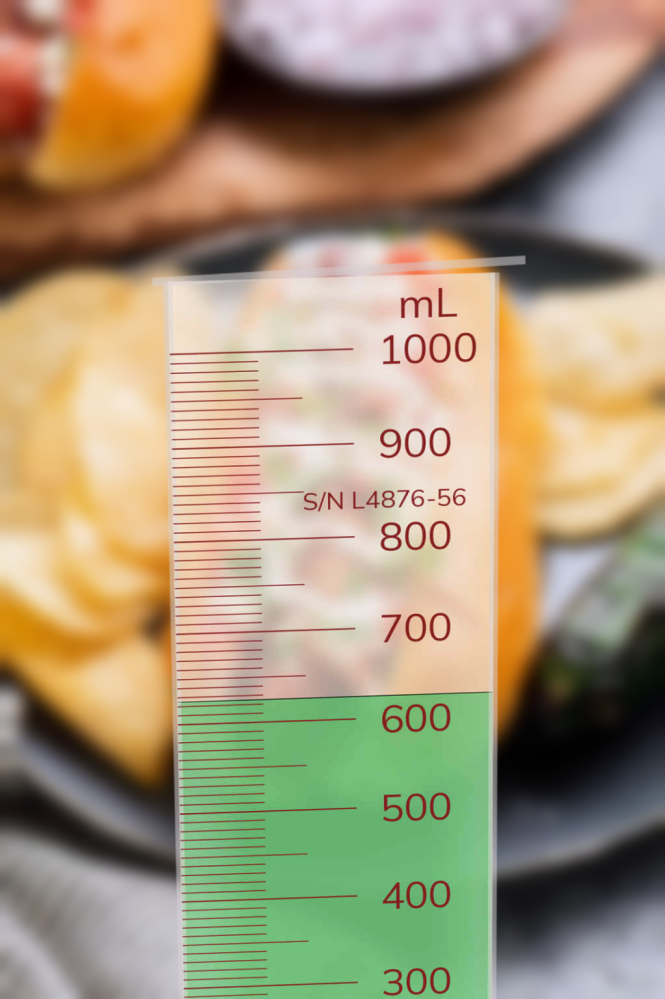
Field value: 625
